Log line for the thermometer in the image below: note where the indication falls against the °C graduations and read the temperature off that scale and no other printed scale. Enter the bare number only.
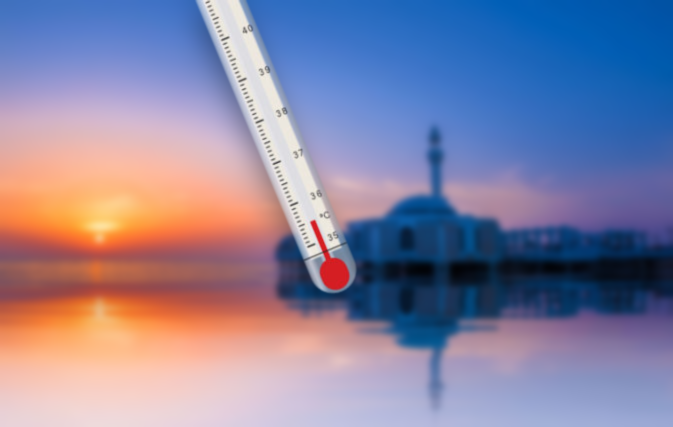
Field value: 35.5
